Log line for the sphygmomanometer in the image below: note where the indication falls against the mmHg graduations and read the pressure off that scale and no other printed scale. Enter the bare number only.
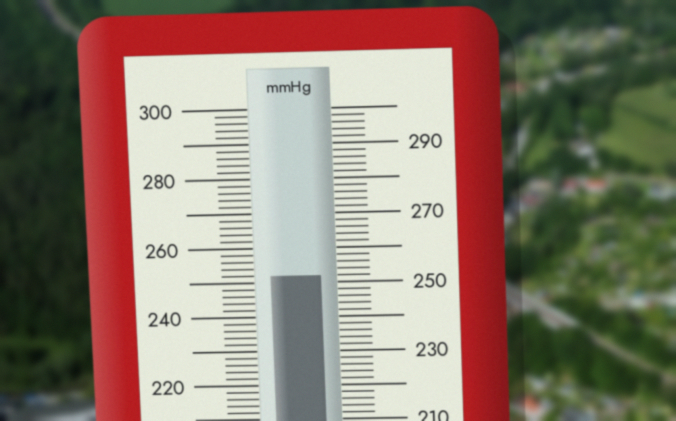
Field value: 252
